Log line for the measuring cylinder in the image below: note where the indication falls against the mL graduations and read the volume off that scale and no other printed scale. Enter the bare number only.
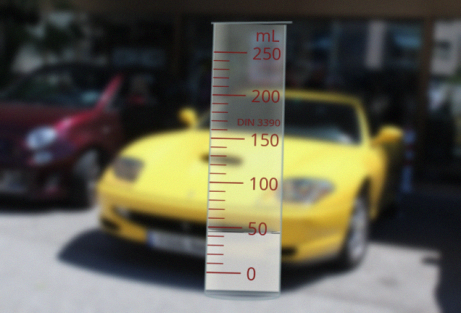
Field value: 45
